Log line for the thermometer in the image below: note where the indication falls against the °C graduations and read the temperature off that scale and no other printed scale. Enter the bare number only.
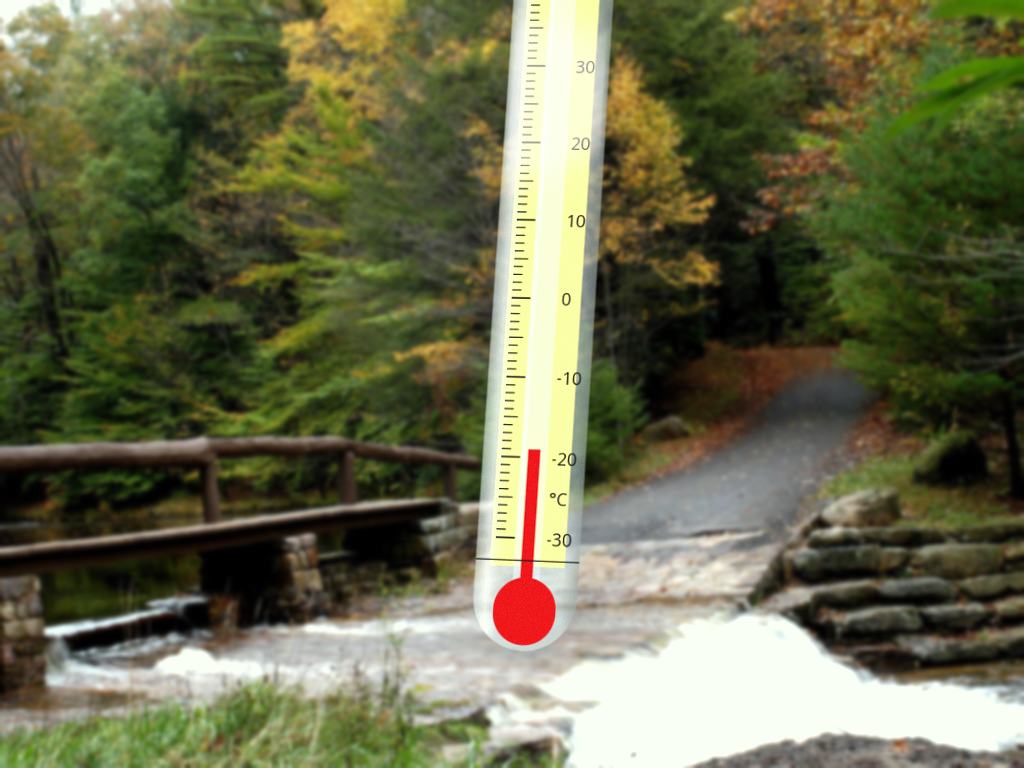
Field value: -19
